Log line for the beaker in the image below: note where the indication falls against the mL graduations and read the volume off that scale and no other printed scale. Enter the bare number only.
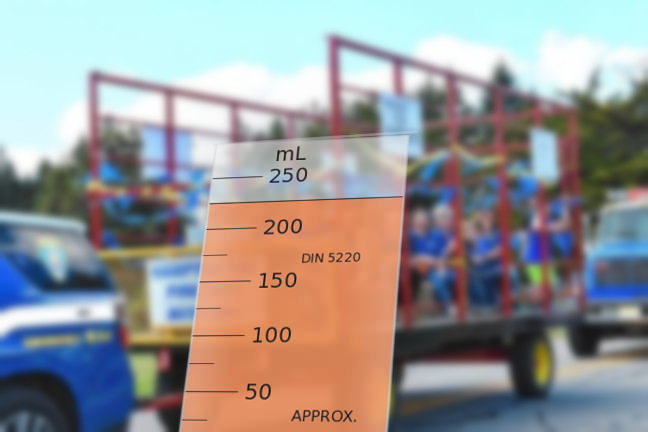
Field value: 225
